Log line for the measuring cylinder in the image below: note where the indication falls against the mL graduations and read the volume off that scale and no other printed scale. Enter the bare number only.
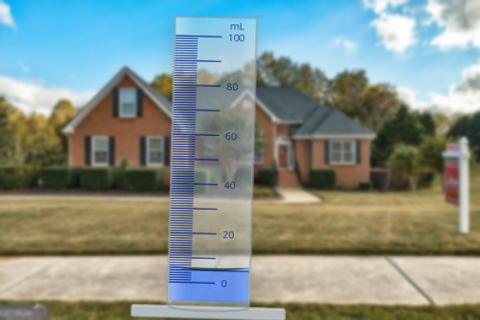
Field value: 5
